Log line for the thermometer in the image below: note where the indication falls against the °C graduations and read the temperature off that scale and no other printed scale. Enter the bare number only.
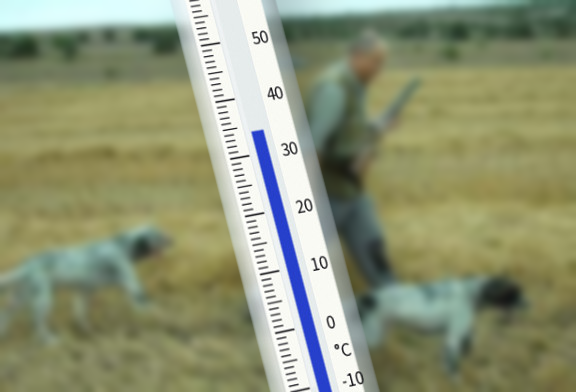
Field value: 34
